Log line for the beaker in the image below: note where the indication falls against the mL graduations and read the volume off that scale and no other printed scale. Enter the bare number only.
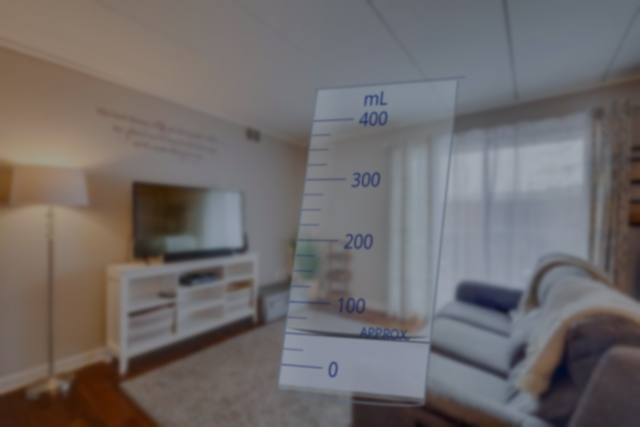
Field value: 50
